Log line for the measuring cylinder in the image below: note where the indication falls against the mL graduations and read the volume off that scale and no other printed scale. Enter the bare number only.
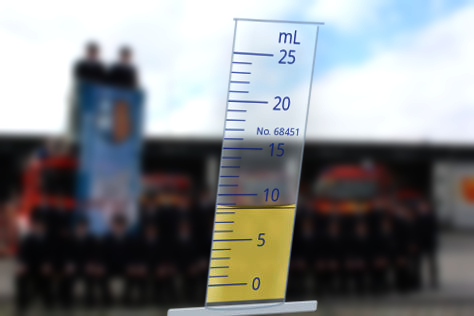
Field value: 8.5
